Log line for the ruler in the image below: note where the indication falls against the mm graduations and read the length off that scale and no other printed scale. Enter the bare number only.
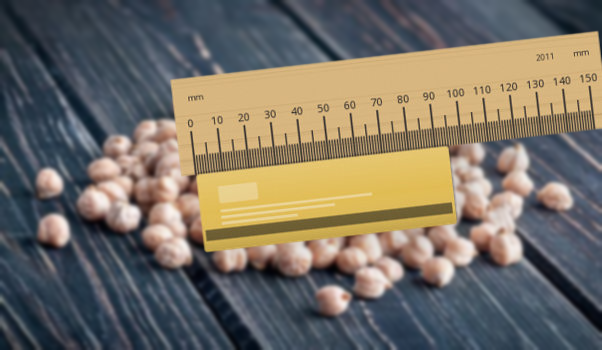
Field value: 95
